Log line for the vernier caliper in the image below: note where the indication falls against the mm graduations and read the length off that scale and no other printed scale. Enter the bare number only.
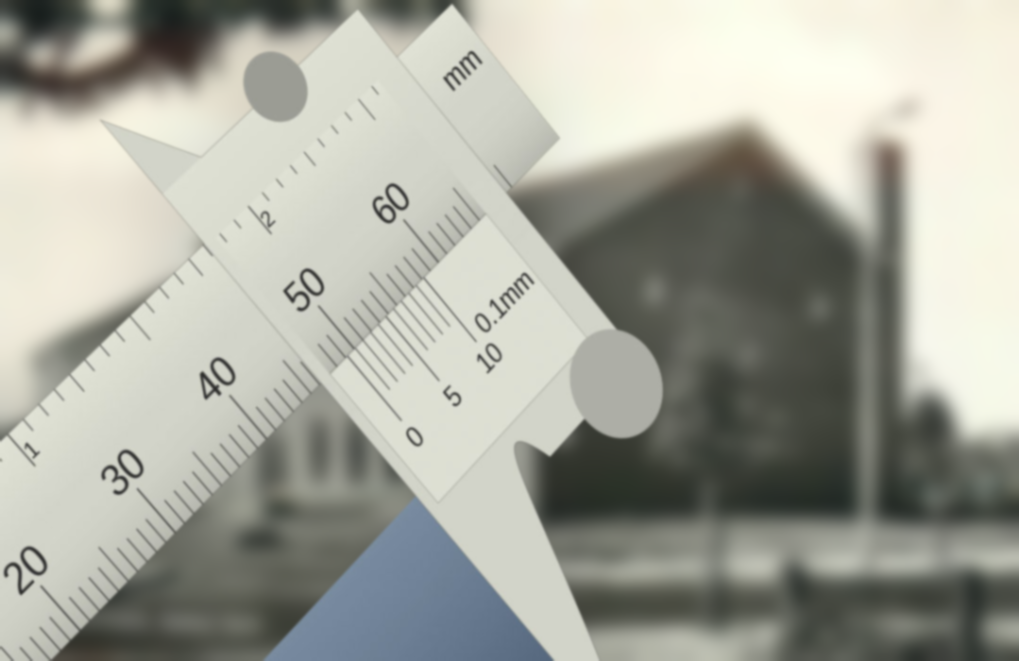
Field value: 49.2
